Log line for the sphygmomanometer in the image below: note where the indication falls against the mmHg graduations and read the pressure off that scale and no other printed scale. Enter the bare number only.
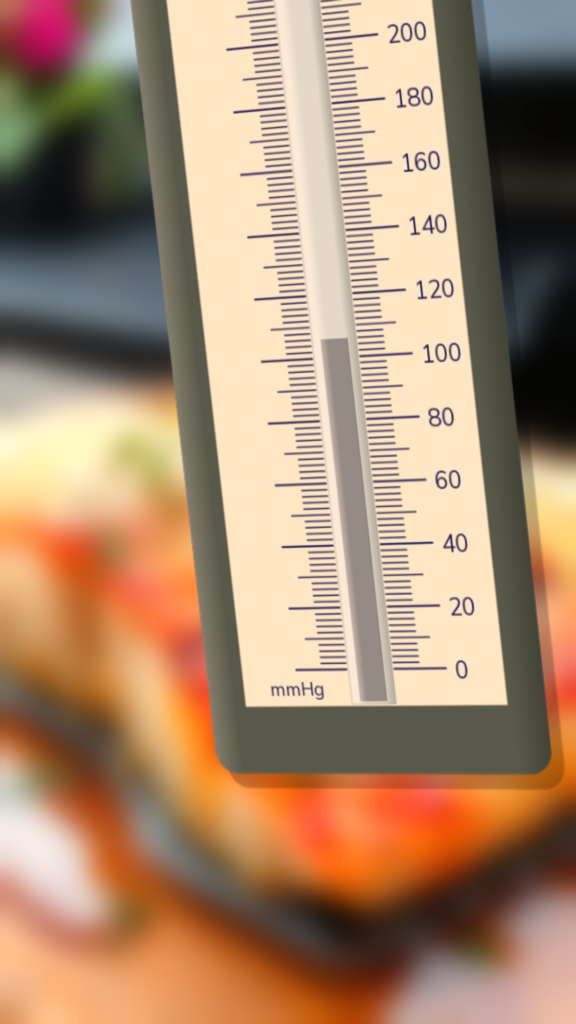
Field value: 106
